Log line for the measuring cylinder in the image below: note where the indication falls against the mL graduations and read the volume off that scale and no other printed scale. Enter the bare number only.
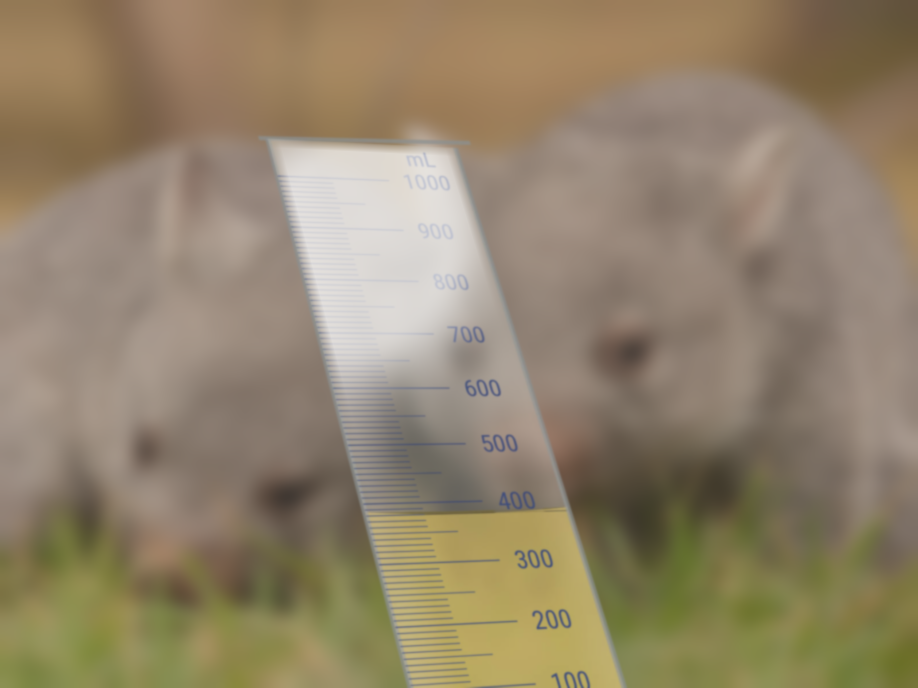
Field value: 380
